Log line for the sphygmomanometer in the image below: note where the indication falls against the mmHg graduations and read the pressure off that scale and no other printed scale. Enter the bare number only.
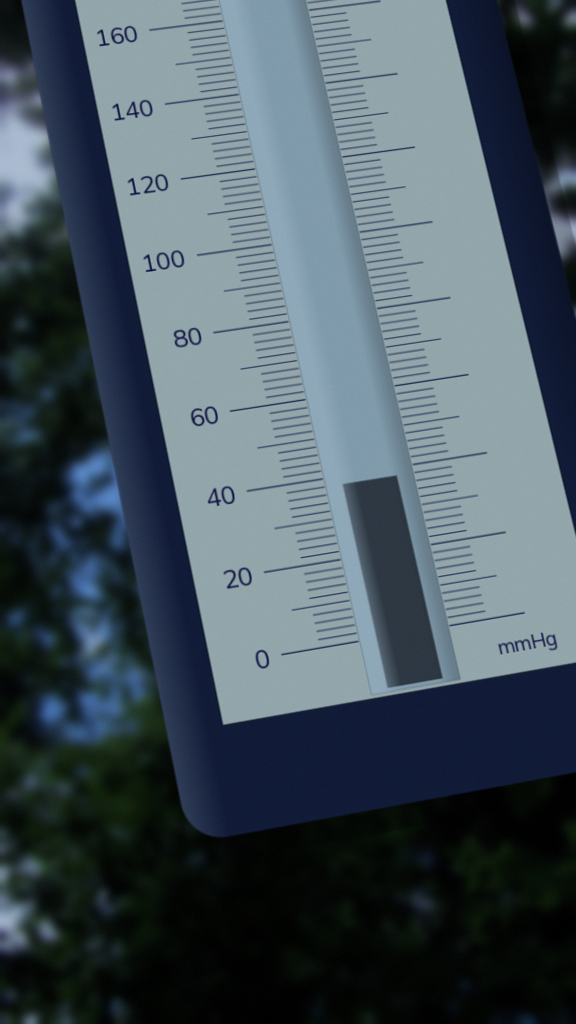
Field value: 38
